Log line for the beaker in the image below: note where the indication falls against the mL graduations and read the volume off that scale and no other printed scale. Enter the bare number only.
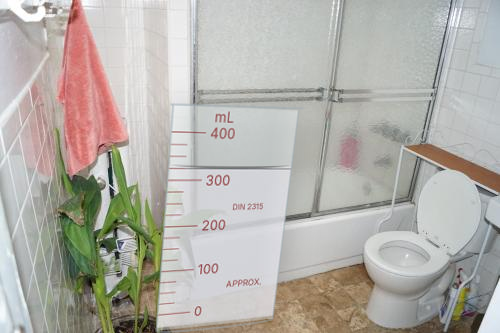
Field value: 325
